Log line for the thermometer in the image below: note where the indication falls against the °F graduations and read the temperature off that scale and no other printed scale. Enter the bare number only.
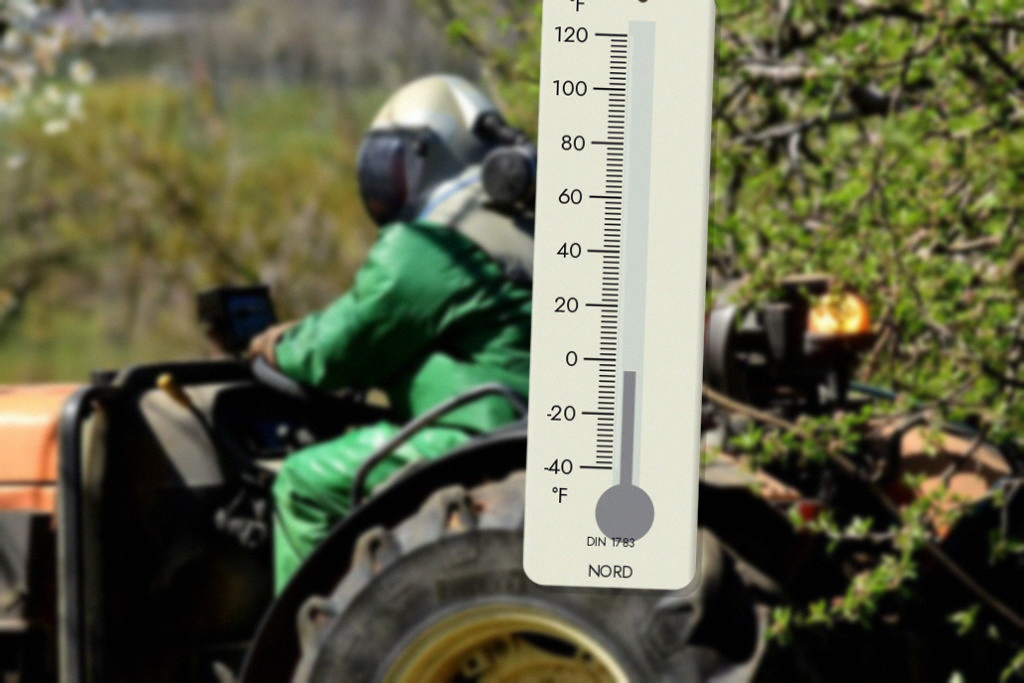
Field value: -4
